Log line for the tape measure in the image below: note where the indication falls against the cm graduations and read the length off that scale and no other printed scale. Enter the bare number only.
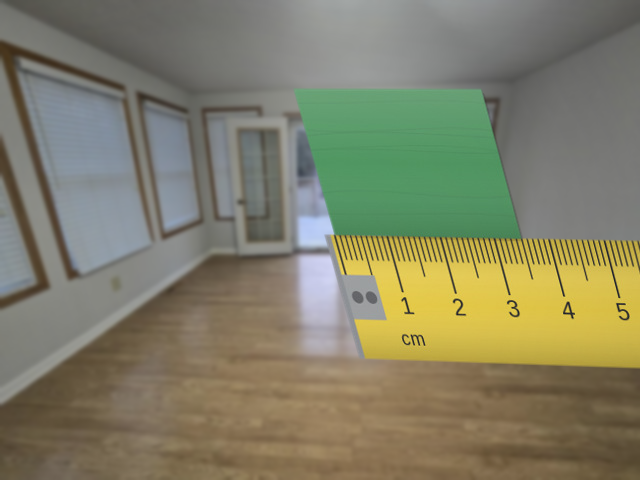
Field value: 3.5
